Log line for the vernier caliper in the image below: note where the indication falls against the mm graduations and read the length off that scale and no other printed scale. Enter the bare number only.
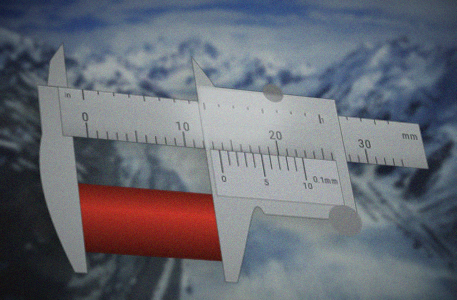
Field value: 13.6
